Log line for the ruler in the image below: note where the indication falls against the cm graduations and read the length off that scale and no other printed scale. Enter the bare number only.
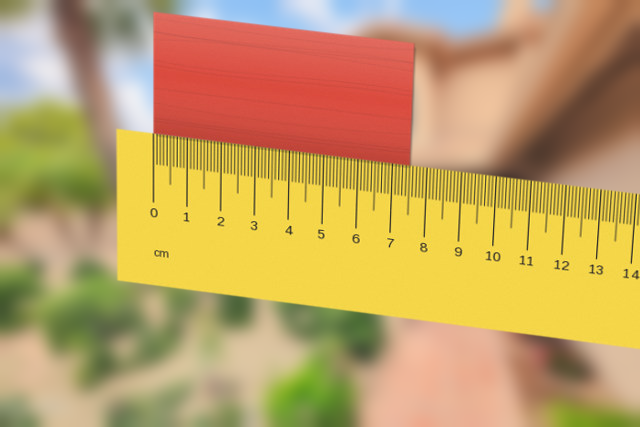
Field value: 7.5
